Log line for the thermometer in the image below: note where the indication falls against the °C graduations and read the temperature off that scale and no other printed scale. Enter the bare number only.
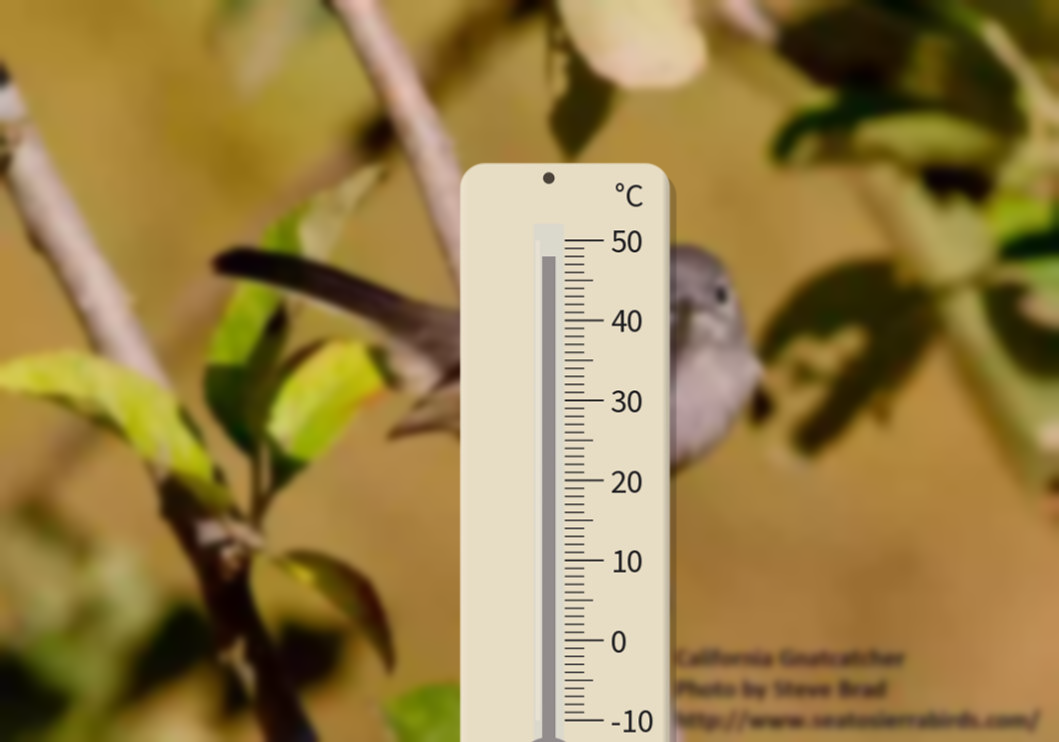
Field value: 48
